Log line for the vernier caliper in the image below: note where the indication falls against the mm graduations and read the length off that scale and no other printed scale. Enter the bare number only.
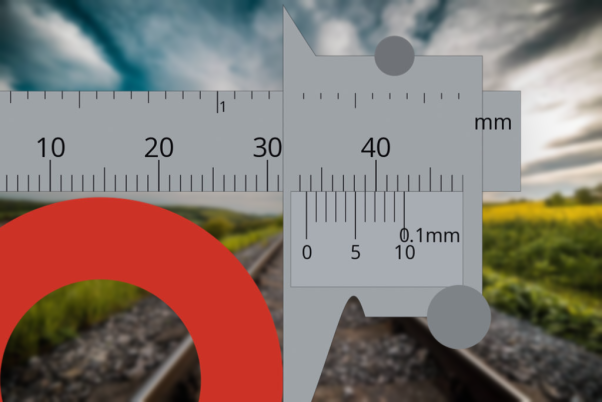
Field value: 33.6
